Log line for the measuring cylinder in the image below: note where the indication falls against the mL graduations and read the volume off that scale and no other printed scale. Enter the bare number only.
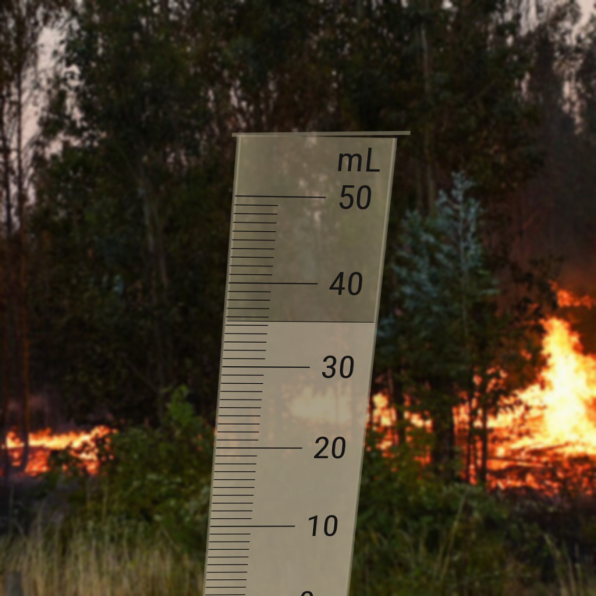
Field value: 35.5
